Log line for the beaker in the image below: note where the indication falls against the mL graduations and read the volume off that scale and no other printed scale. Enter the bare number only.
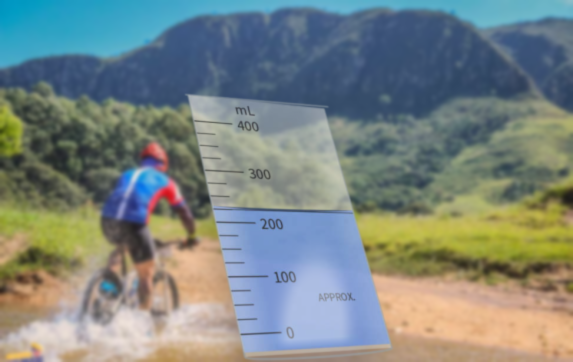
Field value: 225
